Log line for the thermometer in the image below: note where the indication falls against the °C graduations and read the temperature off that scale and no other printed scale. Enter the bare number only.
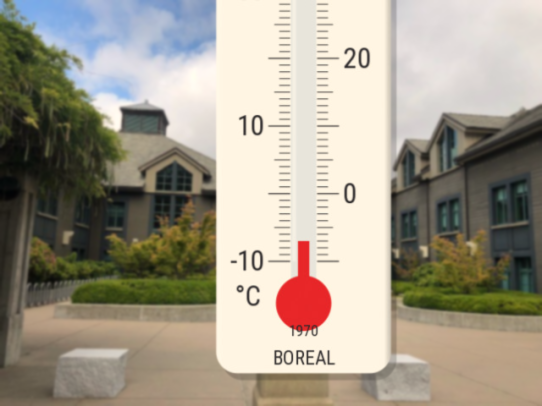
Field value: -7
